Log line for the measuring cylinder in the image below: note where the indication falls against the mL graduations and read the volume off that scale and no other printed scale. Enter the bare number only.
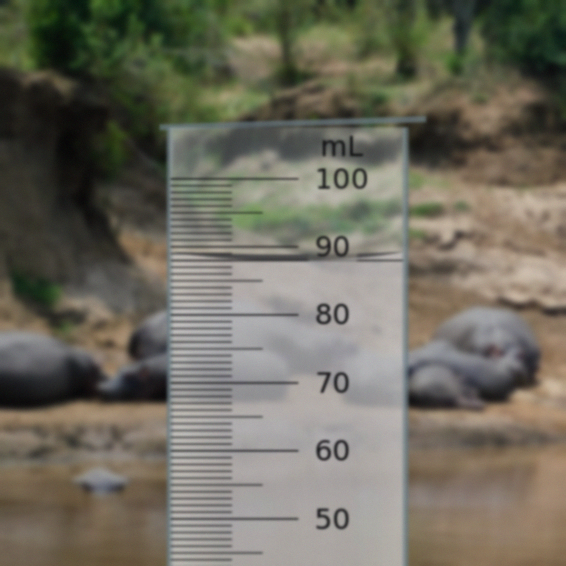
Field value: 88
